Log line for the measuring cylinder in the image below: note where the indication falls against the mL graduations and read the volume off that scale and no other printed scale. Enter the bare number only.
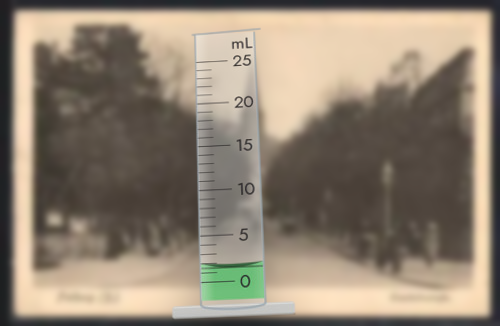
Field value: 1.5
